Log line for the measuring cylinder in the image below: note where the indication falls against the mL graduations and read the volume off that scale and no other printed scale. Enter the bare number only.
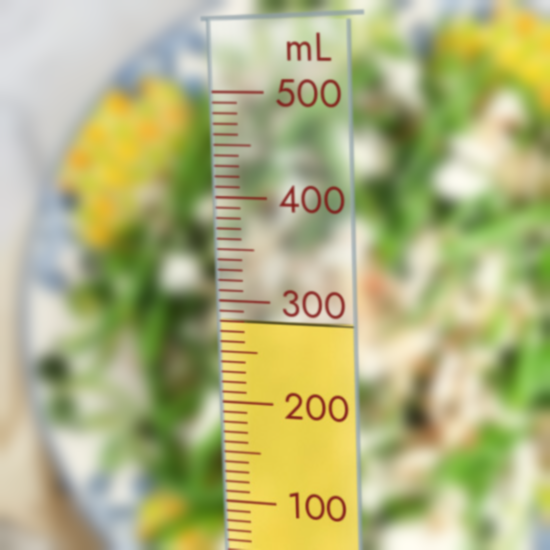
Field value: 280
